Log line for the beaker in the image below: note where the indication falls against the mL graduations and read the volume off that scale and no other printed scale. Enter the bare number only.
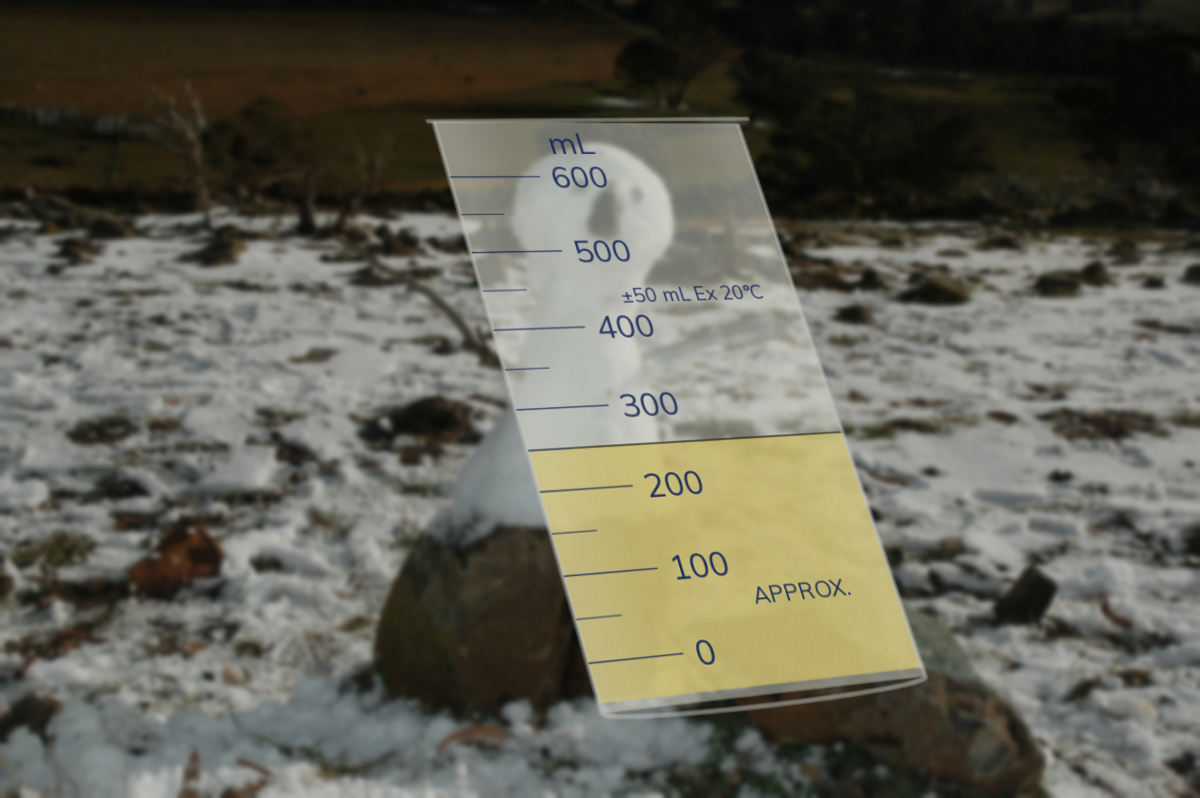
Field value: 250
